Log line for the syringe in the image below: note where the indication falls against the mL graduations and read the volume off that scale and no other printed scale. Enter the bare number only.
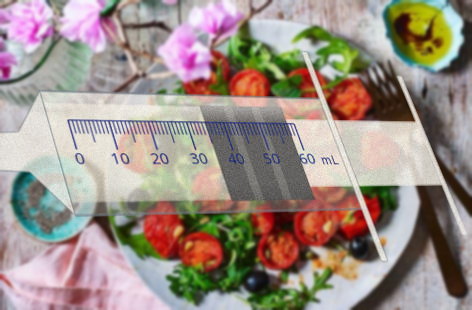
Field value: 35
